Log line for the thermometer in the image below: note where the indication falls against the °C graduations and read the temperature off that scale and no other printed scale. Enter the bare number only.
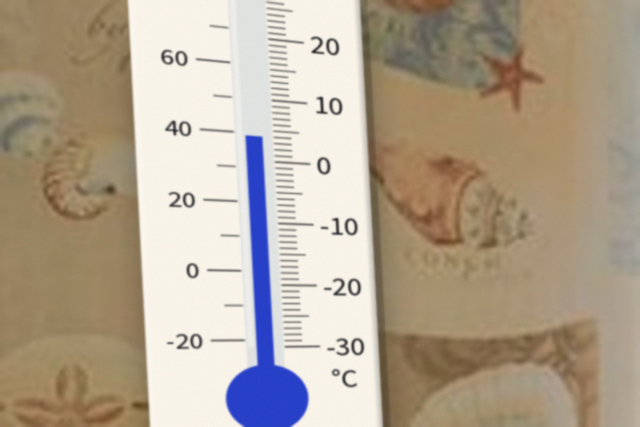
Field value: 4
